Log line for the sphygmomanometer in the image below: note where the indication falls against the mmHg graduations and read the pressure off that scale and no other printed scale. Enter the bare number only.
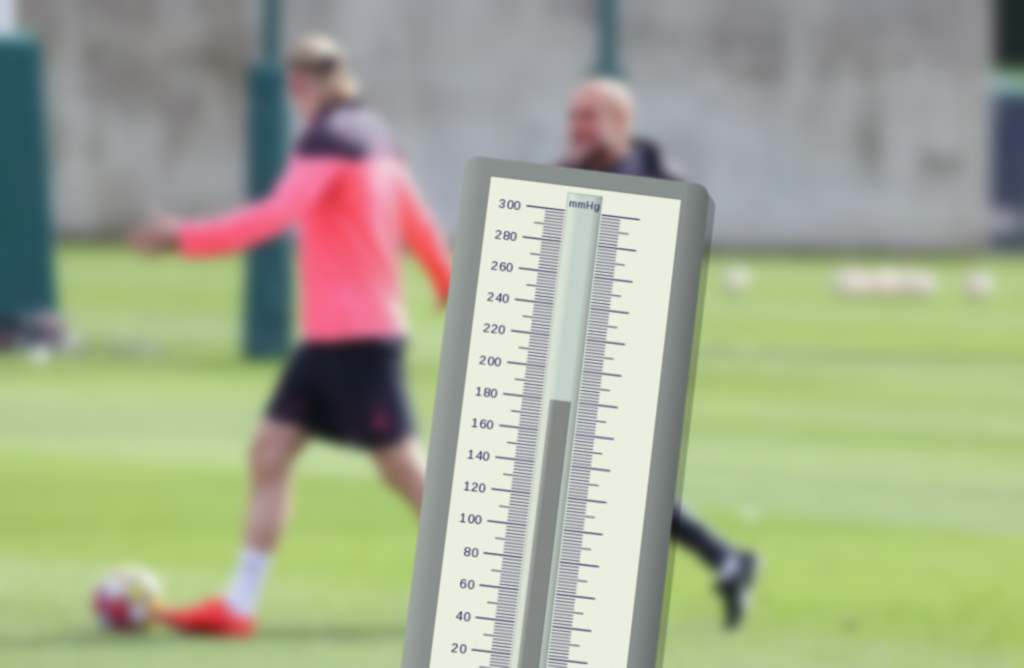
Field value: 180
